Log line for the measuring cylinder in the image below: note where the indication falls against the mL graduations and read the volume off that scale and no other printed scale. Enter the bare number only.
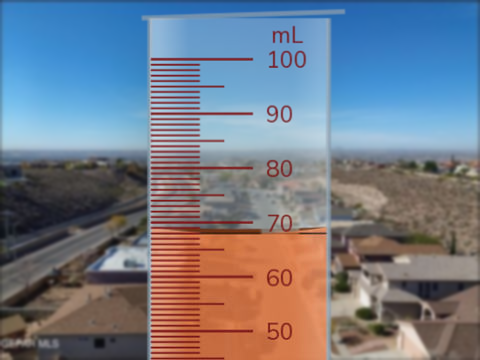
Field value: 68
